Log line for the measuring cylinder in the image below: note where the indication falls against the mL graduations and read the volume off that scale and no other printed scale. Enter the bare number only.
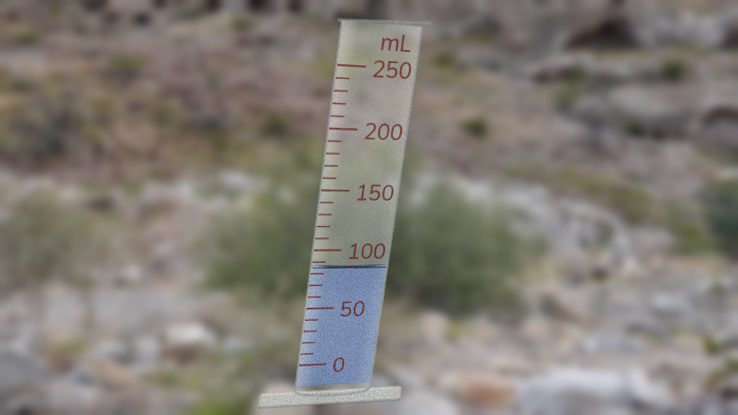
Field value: 85
